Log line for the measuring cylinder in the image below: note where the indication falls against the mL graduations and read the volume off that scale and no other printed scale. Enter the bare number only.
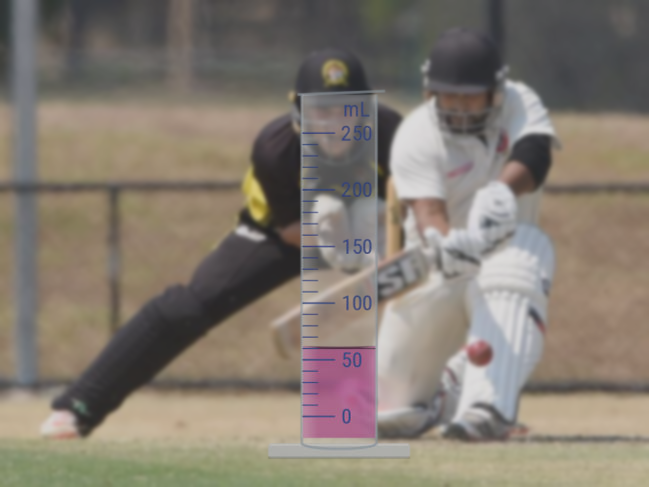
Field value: 60
